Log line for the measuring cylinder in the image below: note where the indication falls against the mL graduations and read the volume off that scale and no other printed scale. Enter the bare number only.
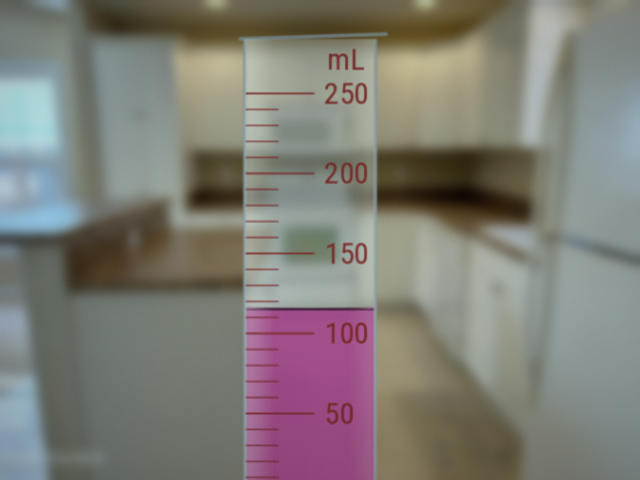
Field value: 115
